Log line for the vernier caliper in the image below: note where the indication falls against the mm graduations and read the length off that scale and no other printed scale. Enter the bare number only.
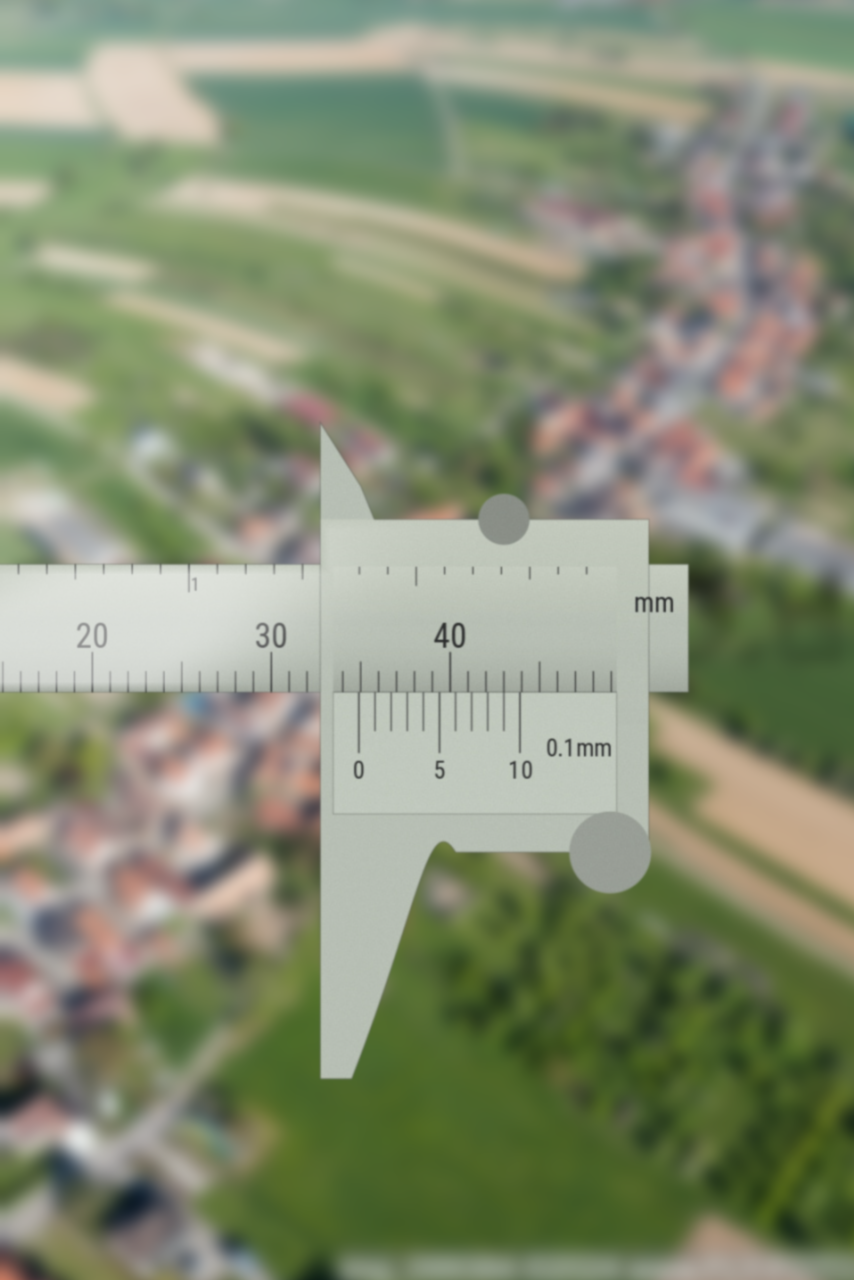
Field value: 34.9
